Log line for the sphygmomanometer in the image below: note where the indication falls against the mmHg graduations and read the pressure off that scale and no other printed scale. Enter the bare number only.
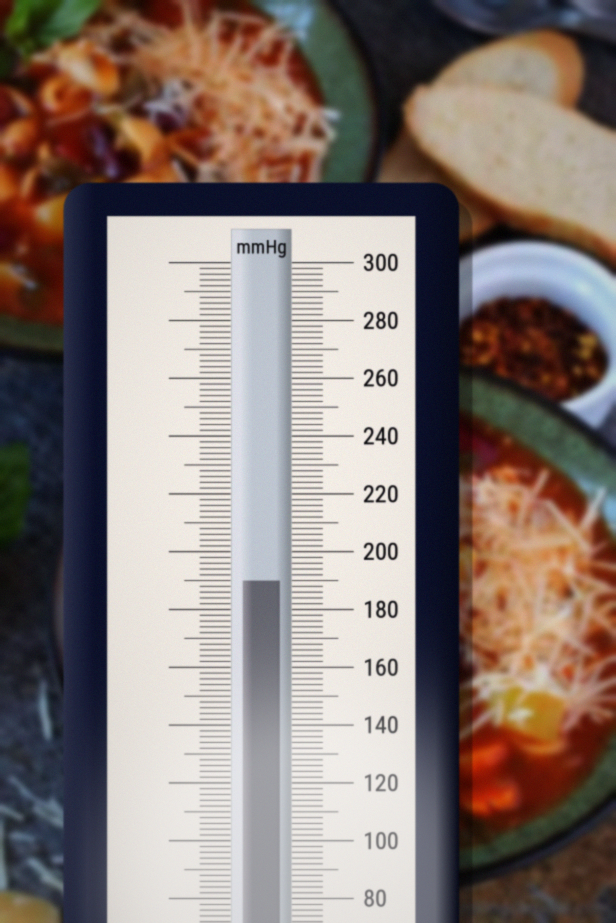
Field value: 190
